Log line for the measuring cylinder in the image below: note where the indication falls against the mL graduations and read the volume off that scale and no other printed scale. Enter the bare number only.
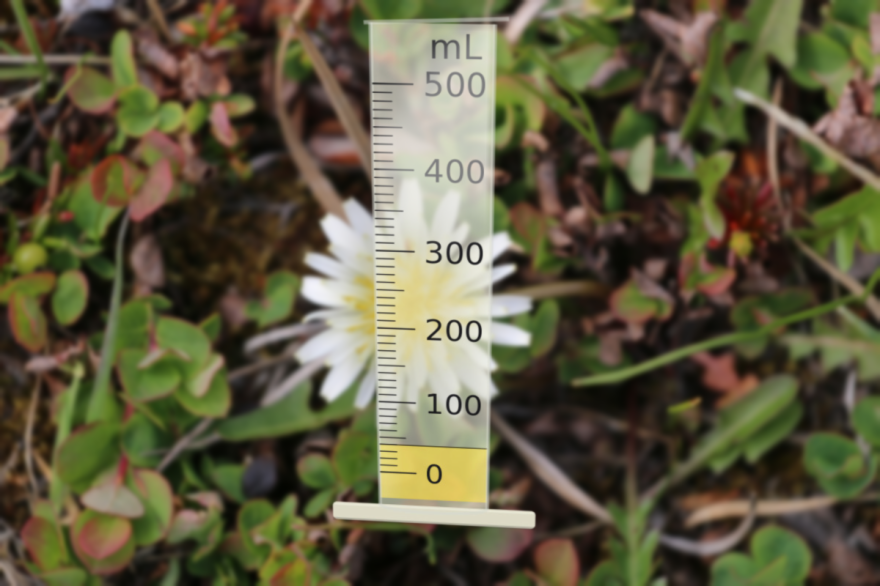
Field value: 40
